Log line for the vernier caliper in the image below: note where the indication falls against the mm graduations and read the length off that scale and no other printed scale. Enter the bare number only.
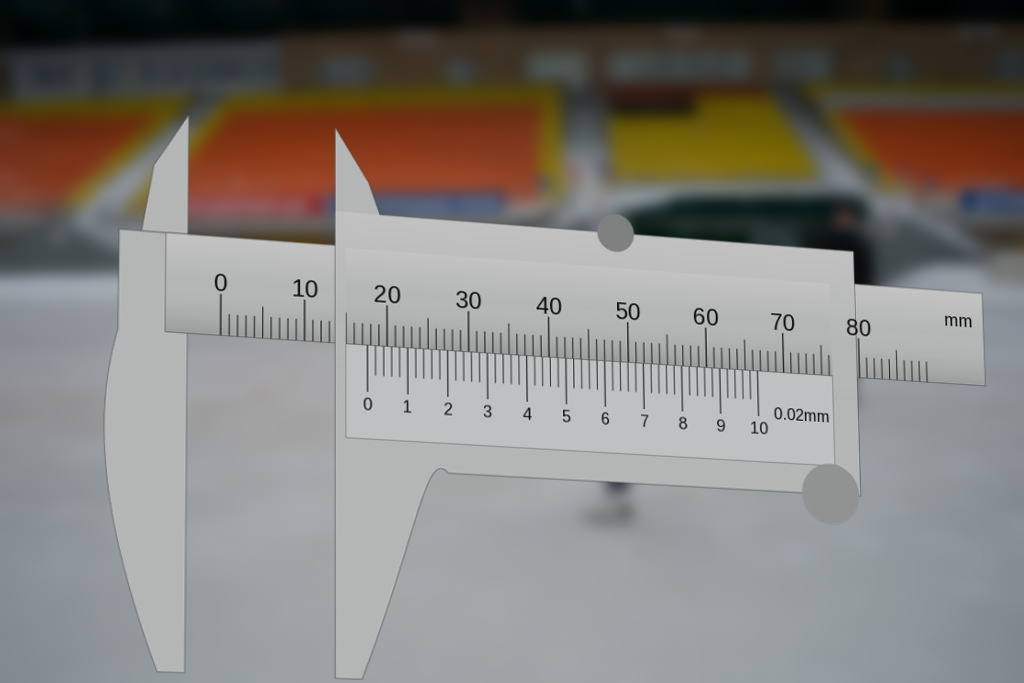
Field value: 17.6
